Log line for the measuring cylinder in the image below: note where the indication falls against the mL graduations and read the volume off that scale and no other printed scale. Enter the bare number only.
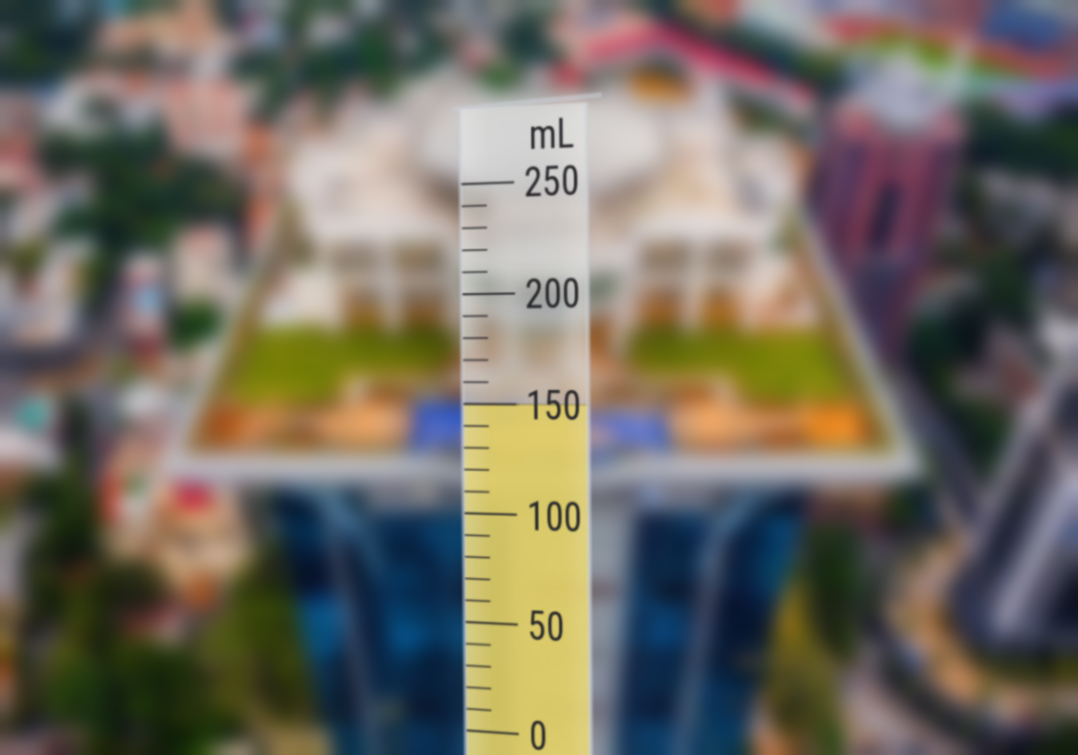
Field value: 150
